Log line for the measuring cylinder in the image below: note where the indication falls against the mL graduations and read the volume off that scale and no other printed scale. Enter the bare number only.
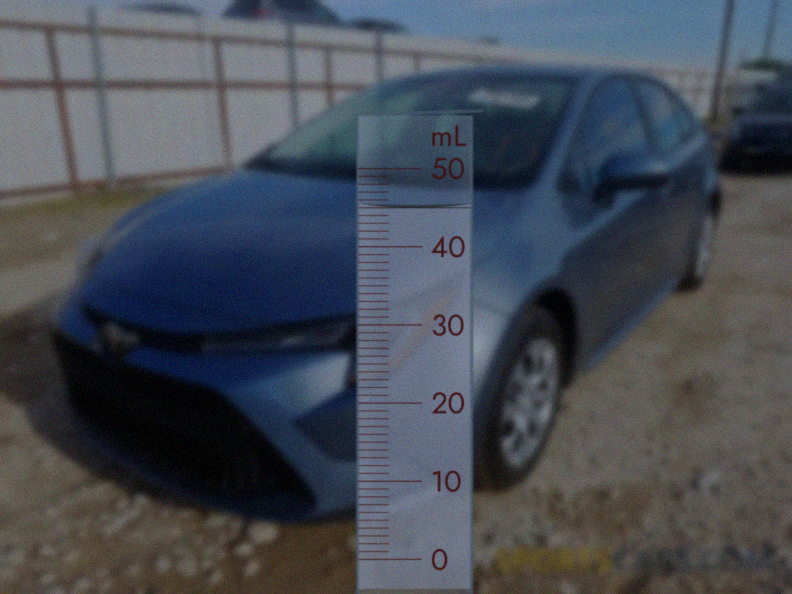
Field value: 45
